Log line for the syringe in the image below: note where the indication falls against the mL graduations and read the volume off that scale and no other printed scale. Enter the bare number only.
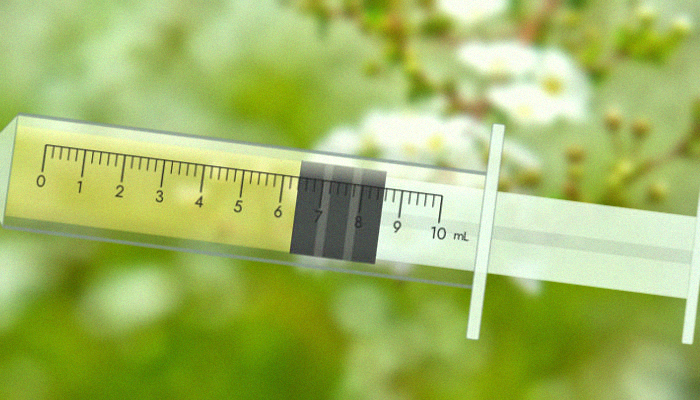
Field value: 6.4
